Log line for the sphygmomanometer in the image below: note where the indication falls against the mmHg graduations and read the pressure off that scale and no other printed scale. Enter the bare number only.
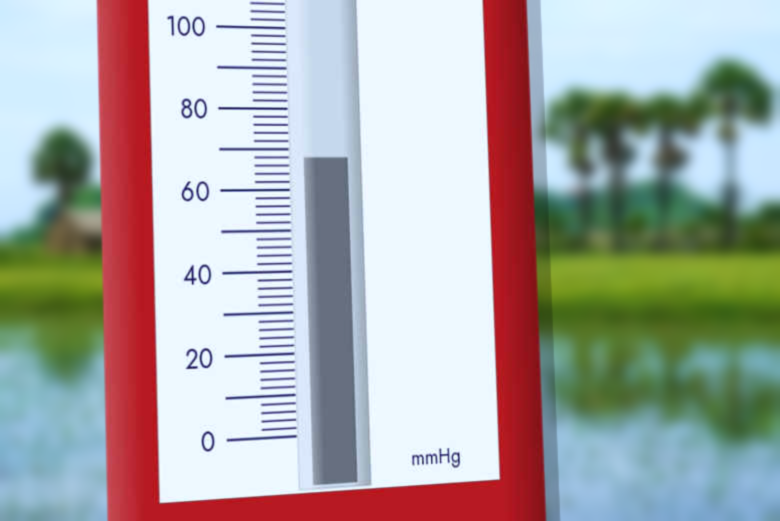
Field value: 68
